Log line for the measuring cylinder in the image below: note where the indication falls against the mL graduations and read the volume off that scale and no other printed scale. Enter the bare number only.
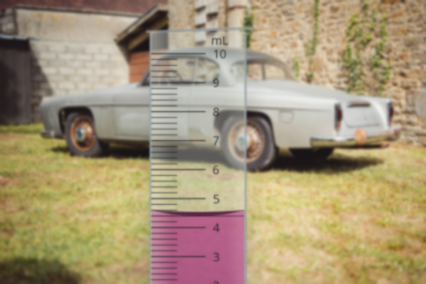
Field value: 4.4
